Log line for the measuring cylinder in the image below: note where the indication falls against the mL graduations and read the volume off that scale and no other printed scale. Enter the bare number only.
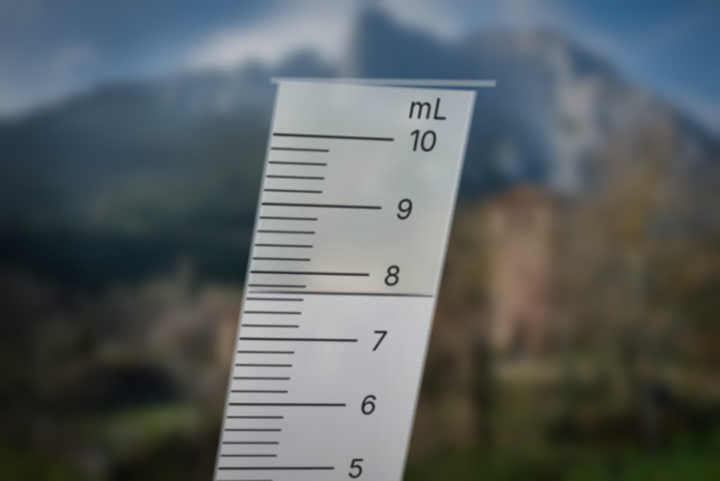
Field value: 7.7
